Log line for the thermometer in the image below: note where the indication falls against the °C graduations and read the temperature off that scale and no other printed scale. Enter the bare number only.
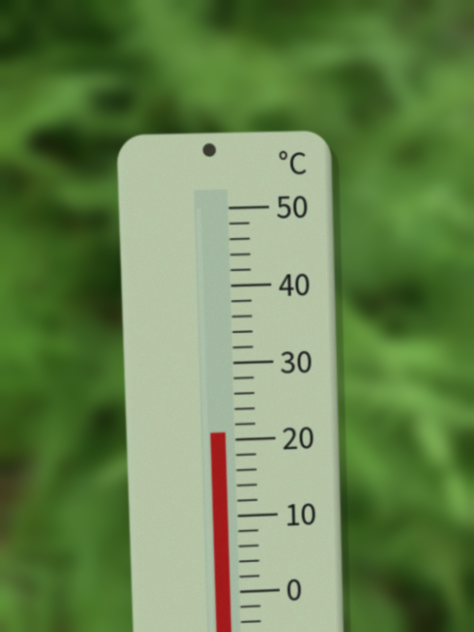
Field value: 21
